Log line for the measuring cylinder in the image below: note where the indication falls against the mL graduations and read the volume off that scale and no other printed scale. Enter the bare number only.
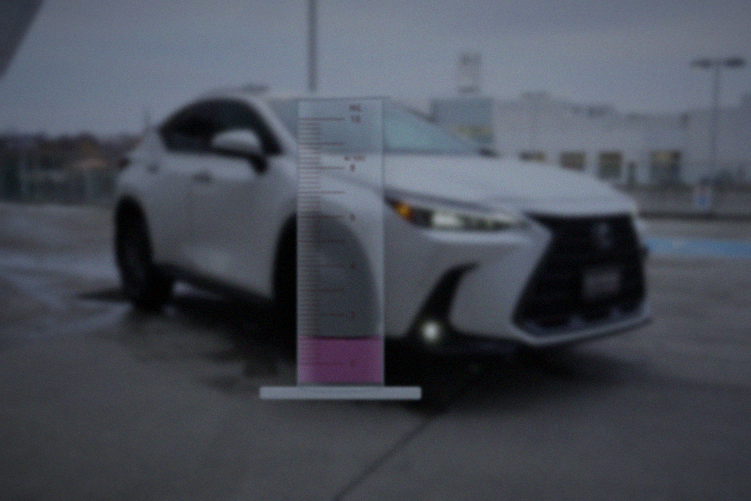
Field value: 1
